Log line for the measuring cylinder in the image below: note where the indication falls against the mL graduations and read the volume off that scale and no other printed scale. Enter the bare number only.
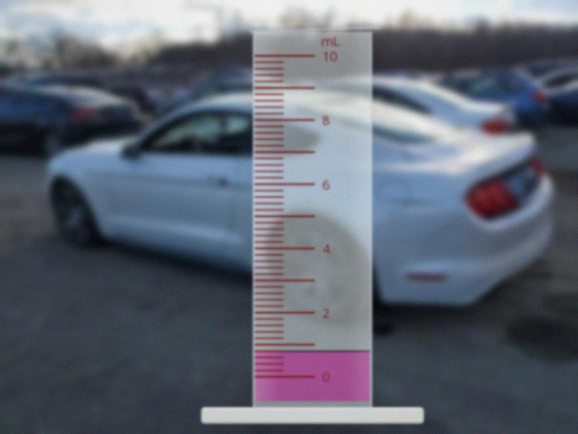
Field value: 0.8
